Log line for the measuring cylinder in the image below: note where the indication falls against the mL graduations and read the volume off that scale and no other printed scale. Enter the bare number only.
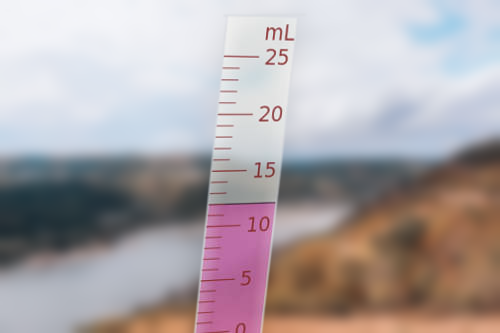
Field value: 12
